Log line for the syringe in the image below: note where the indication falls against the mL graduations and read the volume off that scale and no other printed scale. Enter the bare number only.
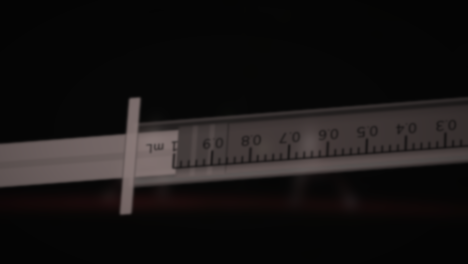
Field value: 0.86
